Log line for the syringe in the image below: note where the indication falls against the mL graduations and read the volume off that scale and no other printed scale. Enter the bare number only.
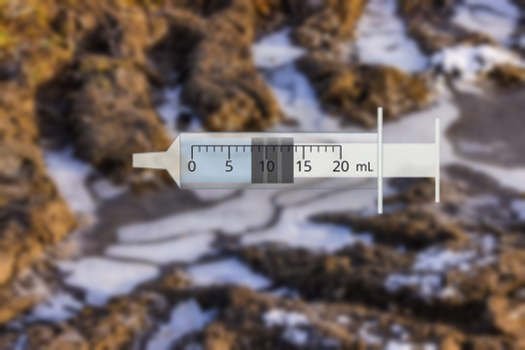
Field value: 8
